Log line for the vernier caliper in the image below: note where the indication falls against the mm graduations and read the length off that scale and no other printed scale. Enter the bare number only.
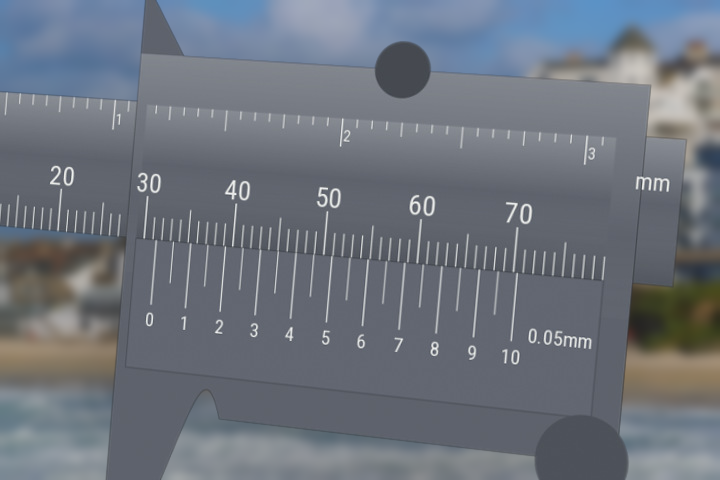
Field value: 31.4
